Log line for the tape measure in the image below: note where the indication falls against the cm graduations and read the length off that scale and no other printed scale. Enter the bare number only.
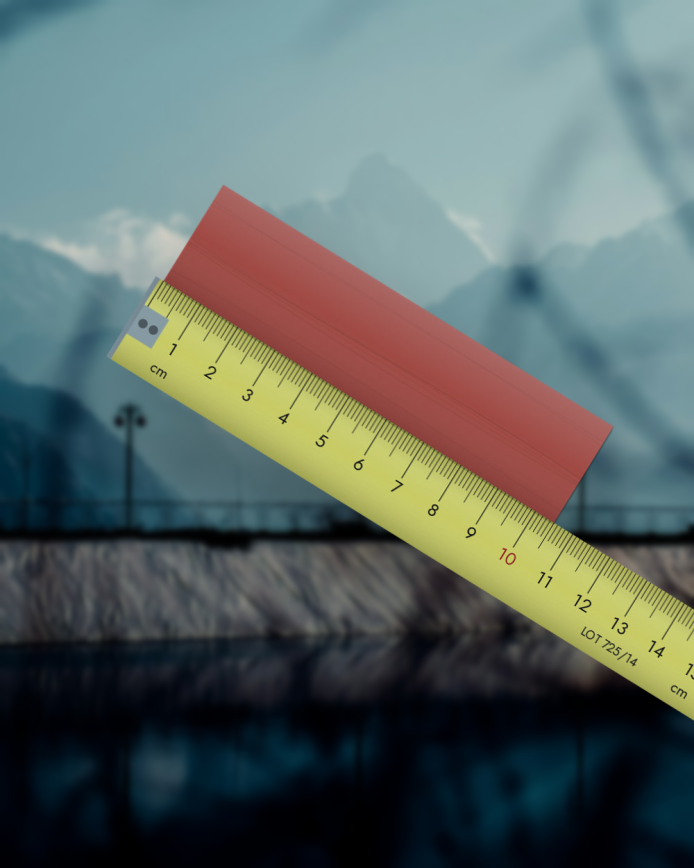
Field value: 10.5
